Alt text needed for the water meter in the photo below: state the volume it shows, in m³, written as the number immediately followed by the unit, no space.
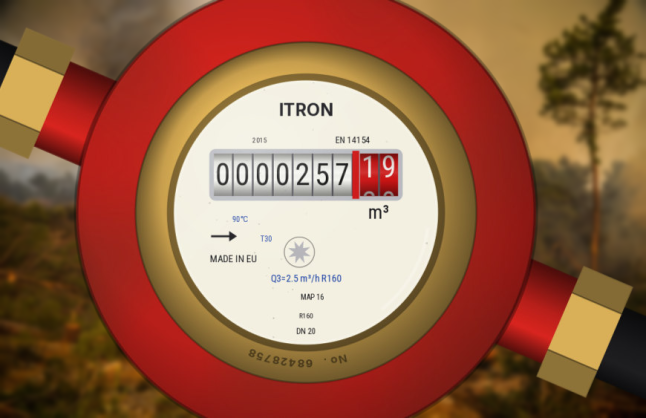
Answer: 257.19m³
